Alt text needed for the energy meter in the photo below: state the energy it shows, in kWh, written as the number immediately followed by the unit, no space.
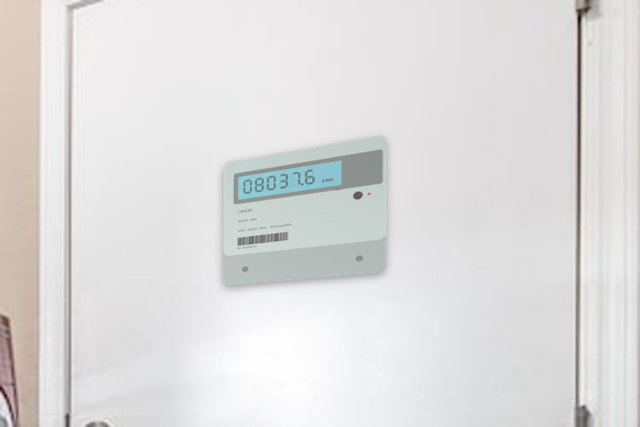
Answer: 8037.6kWh
